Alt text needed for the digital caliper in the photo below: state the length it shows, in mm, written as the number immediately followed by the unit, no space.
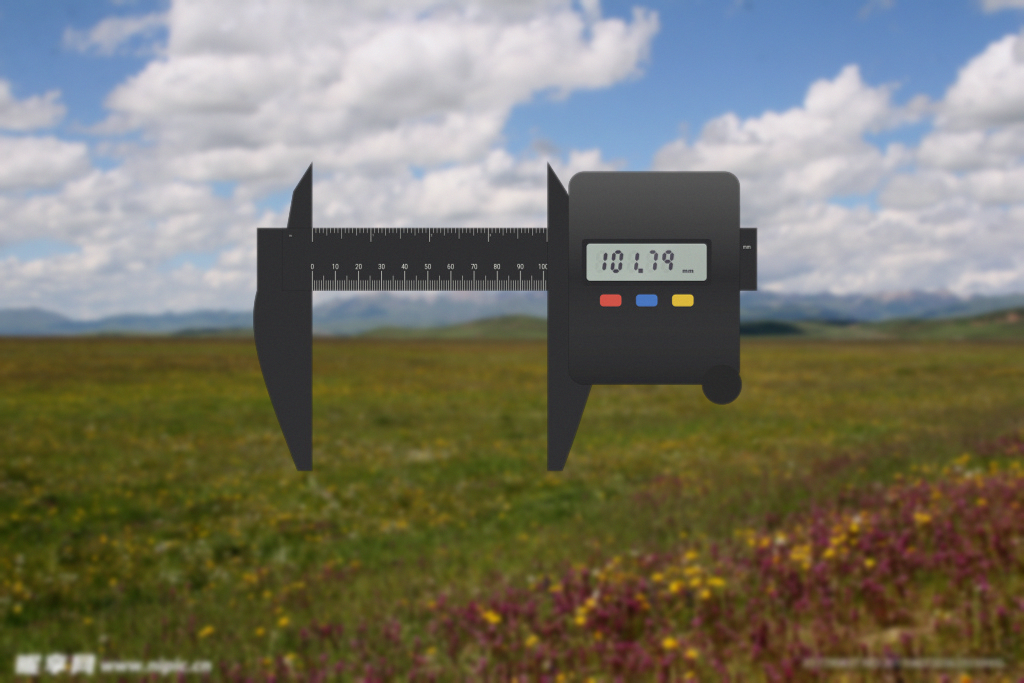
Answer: 101.79mm
